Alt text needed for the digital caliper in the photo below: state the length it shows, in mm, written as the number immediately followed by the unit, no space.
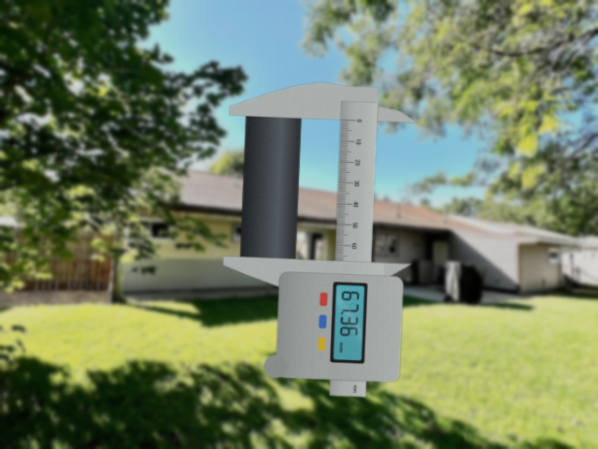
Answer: 67.36mm
